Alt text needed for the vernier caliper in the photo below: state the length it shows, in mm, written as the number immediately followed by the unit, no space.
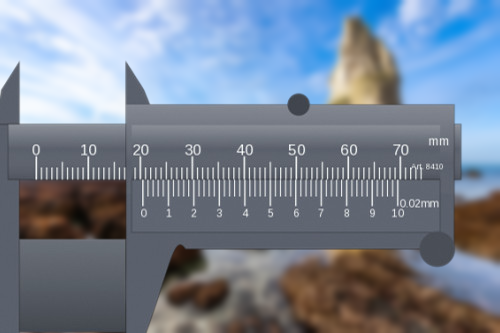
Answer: 20.5mm
